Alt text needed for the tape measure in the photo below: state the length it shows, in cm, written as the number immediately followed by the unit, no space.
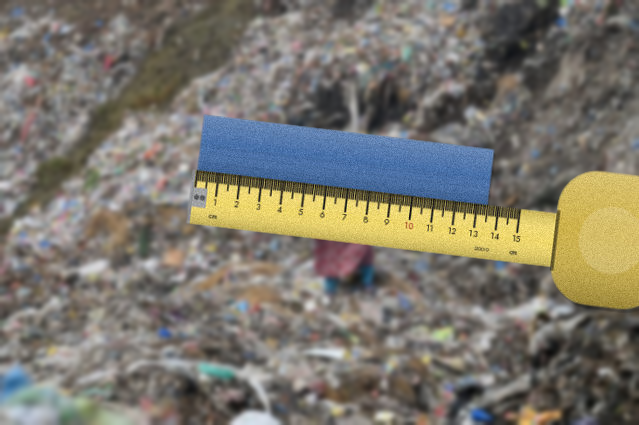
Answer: 13.5cm
